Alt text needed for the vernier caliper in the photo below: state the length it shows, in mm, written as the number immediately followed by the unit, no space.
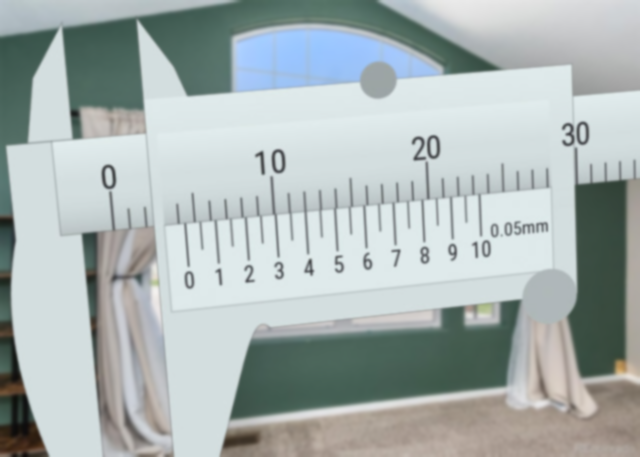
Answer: 4.4mm
